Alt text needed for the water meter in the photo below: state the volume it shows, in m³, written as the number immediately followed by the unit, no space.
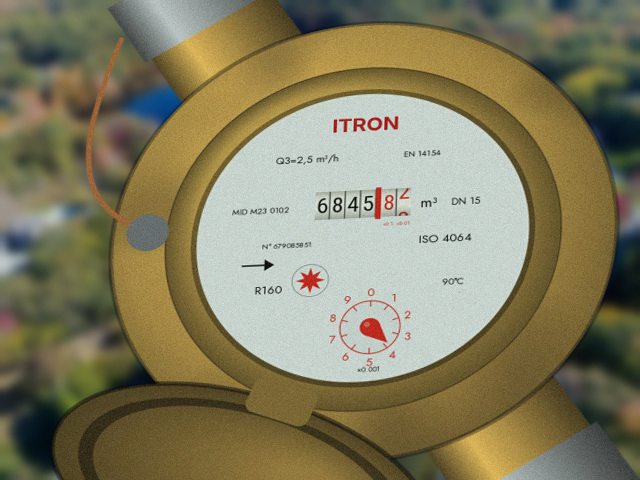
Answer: 6845.823m³
